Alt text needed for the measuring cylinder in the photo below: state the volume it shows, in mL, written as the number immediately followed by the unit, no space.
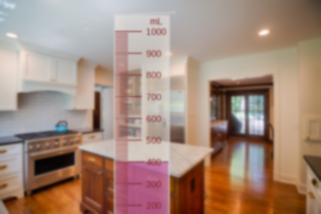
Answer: 400mL
